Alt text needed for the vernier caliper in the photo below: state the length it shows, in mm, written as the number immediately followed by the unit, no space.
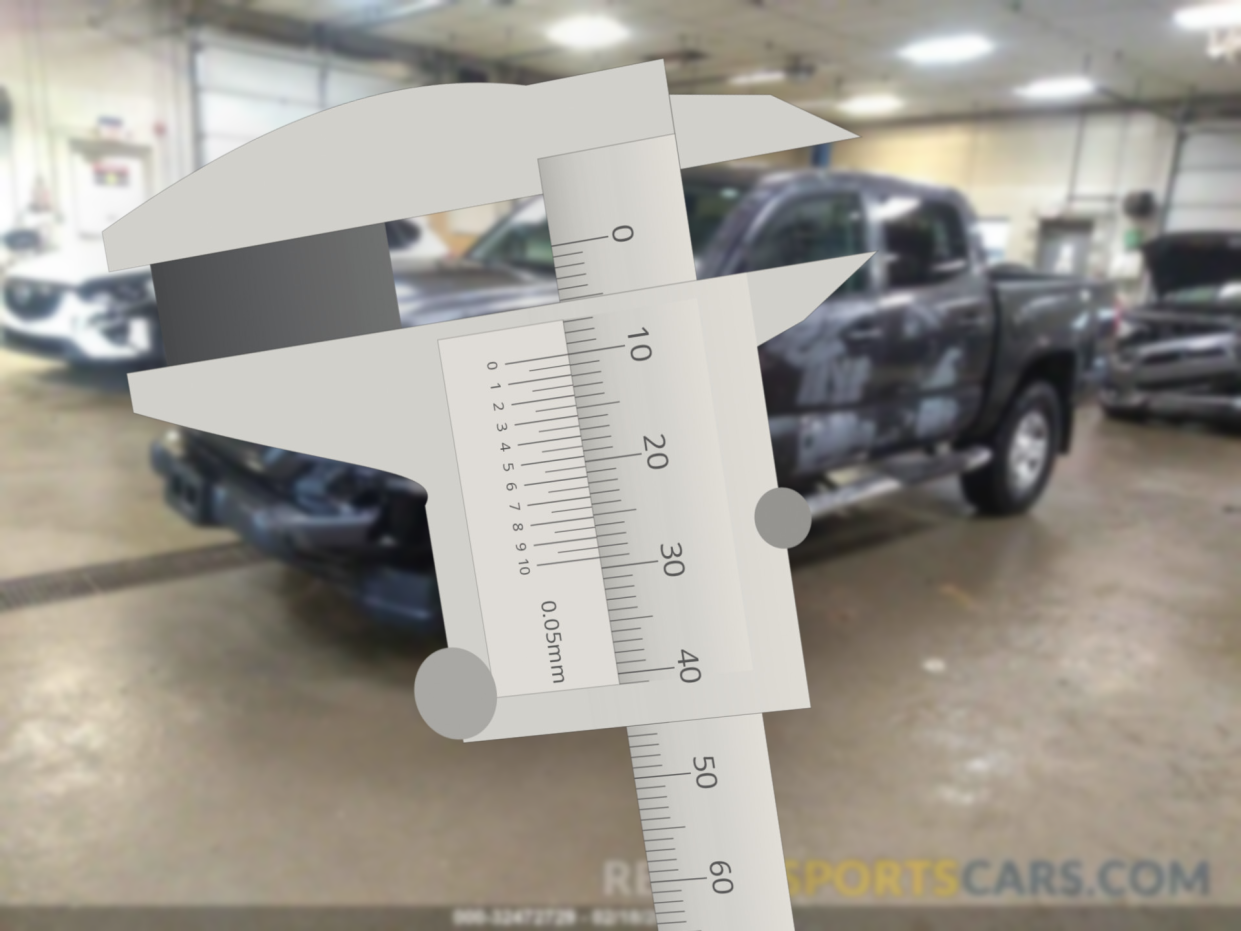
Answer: 10.0mm
